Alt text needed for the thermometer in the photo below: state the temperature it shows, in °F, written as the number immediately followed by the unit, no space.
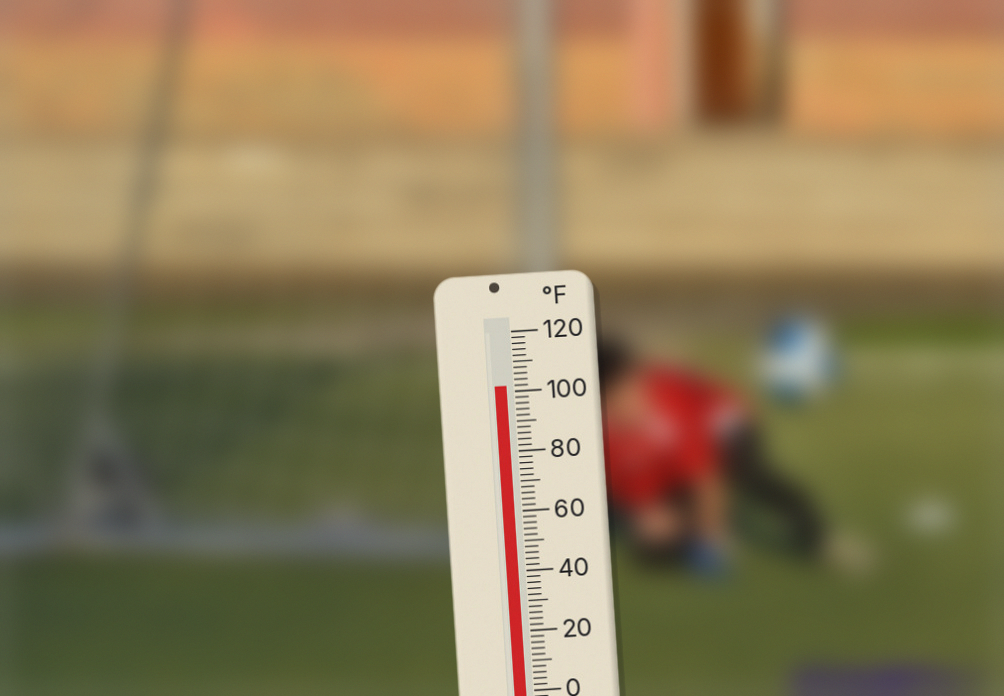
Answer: 102°F
